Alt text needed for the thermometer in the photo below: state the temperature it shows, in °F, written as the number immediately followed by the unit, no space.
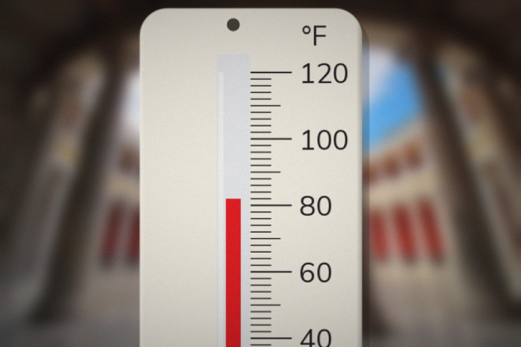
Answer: 82°F
